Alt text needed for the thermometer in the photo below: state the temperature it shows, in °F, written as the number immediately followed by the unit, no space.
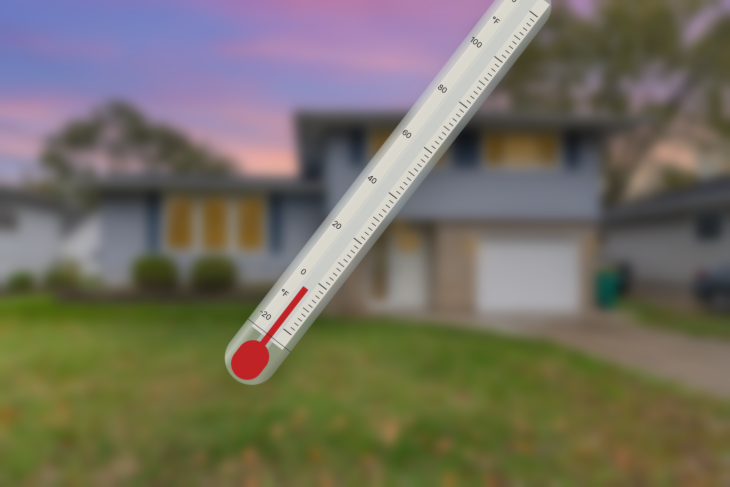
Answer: -4°F
